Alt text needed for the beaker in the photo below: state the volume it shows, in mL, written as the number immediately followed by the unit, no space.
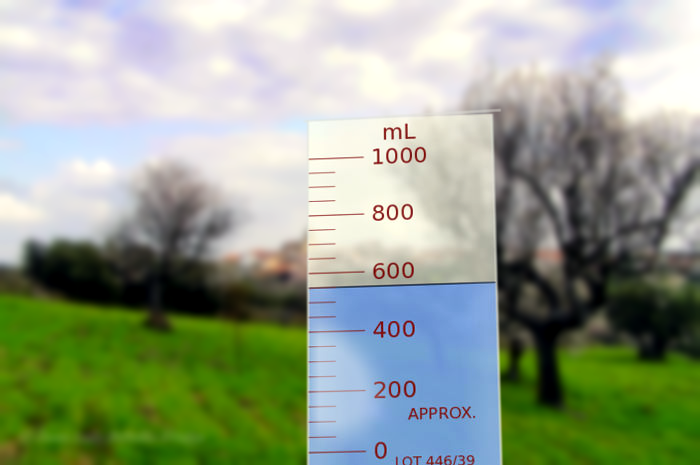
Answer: 550mL
